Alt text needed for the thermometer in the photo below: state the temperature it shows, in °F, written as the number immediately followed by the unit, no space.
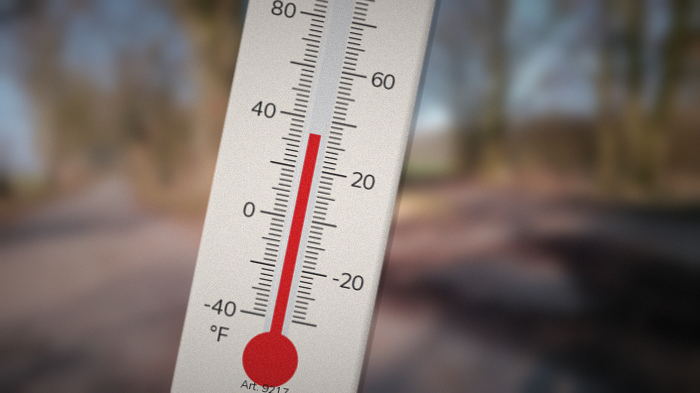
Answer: 34°F
